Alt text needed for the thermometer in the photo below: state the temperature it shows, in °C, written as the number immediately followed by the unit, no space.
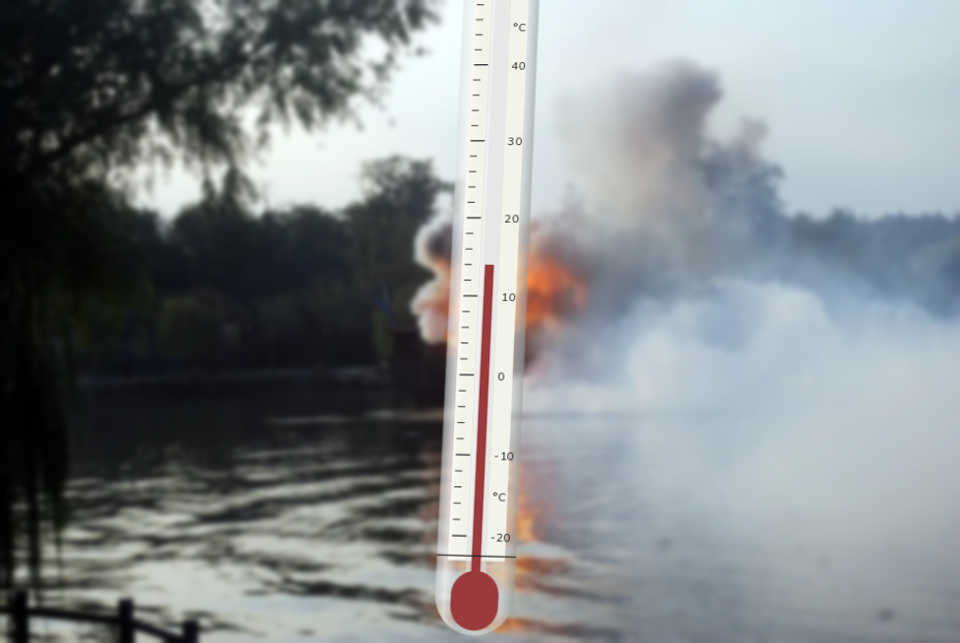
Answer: 14°C
